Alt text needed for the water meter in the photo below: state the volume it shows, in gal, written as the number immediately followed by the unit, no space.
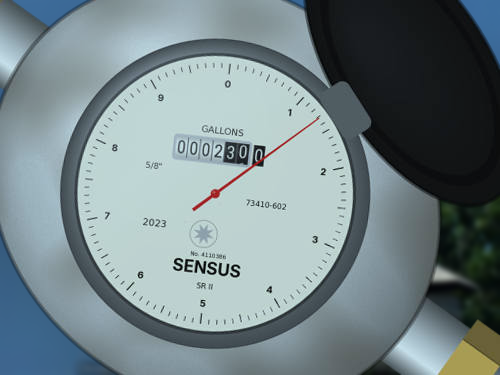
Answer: 2301.3gal
